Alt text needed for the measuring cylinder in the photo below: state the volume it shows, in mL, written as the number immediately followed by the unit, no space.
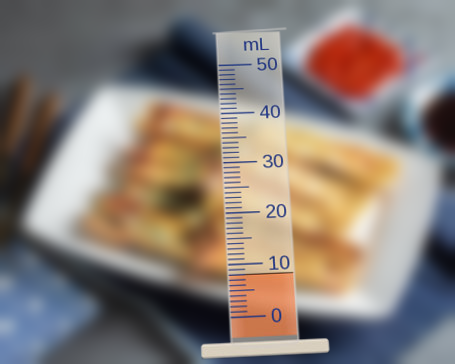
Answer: 8mL
